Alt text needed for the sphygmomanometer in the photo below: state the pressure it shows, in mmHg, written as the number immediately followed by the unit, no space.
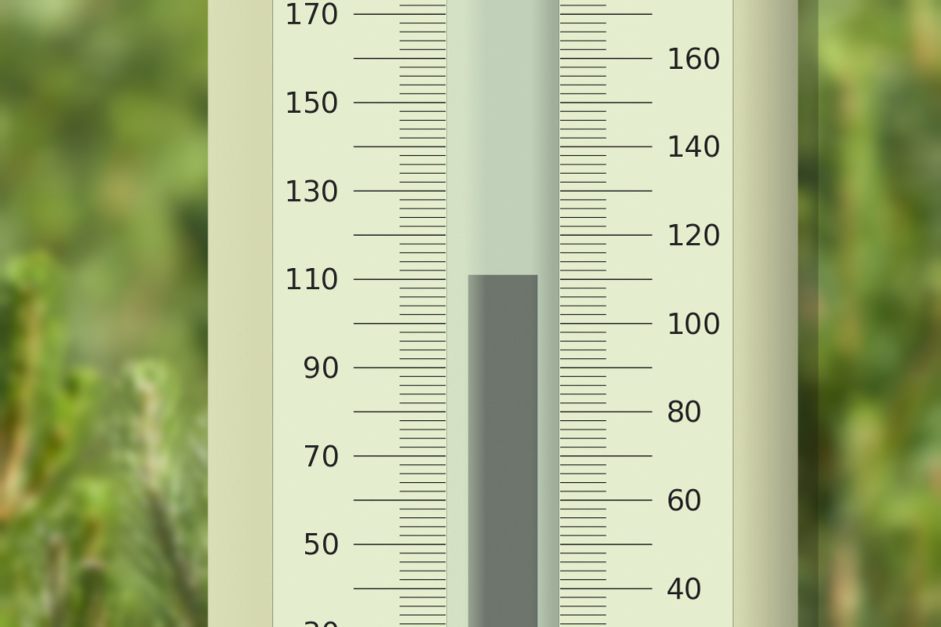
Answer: 111mmHg
